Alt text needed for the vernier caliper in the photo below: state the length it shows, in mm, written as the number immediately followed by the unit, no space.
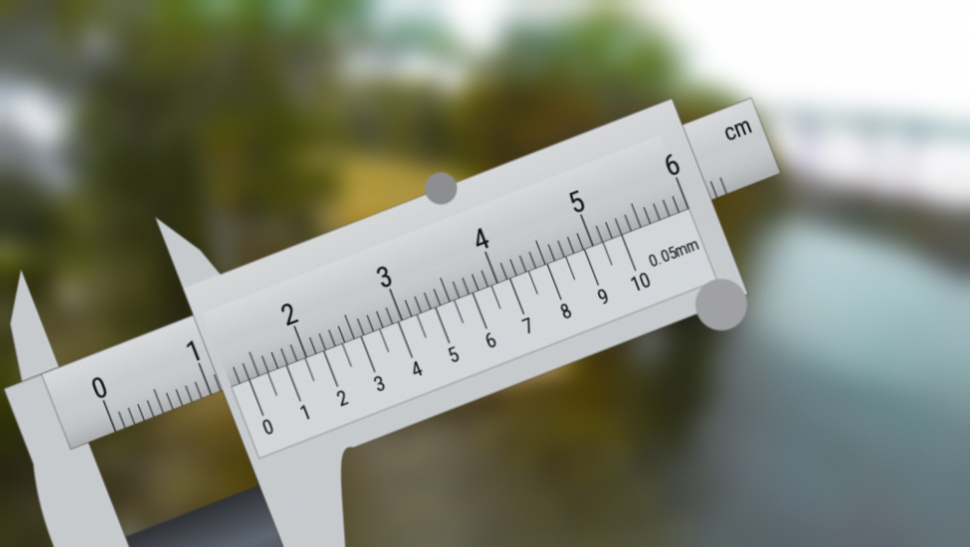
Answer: 14.0mm
